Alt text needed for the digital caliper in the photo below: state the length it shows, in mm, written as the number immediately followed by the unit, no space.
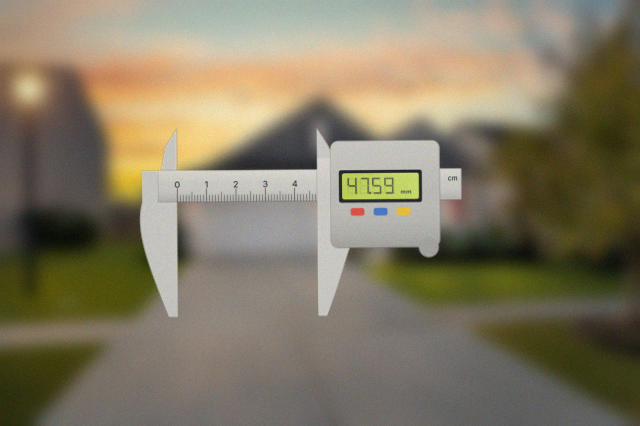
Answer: 47.59mm
